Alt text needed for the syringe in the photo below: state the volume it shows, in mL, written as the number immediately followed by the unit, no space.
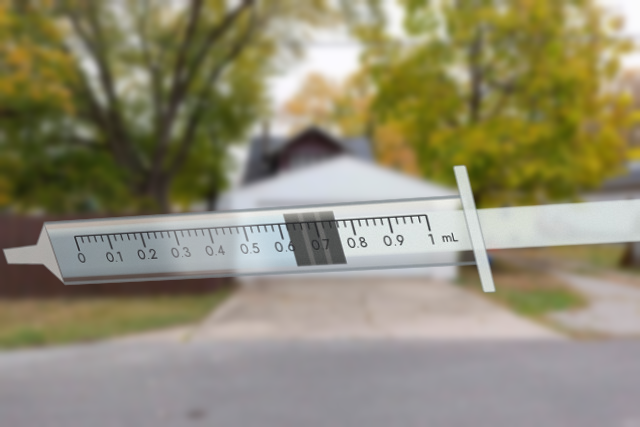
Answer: 0.62mL
